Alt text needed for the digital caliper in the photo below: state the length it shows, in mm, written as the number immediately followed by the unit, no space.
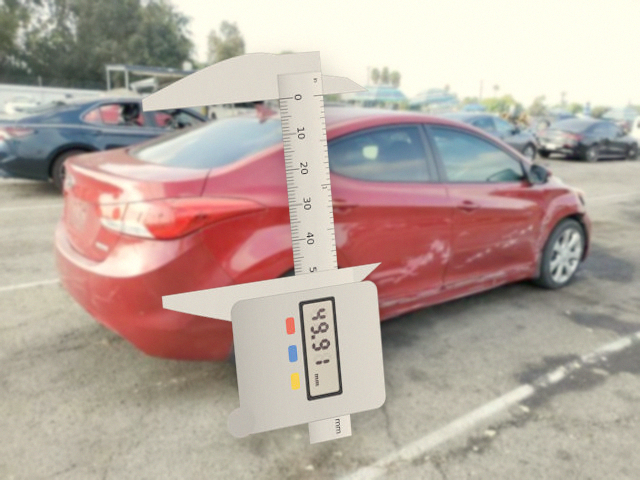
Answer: 49.91mm
